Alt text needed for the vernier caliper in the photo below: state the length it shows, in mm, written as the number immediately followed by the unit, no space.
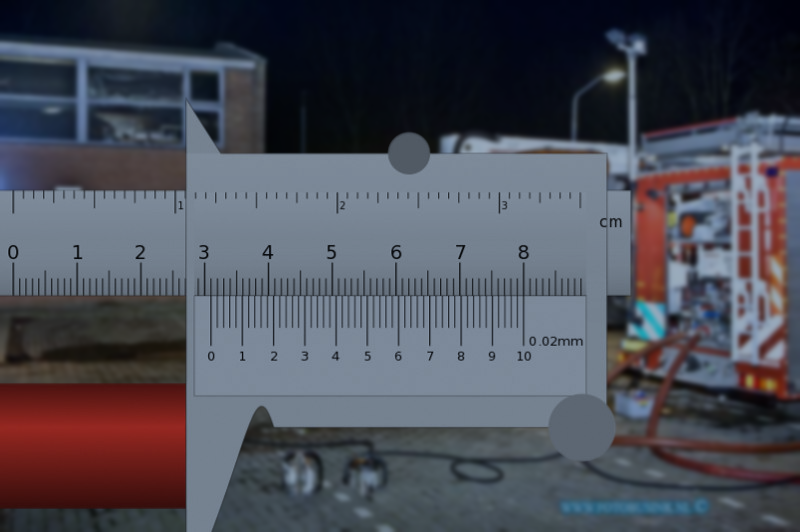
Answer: 31.0mm
